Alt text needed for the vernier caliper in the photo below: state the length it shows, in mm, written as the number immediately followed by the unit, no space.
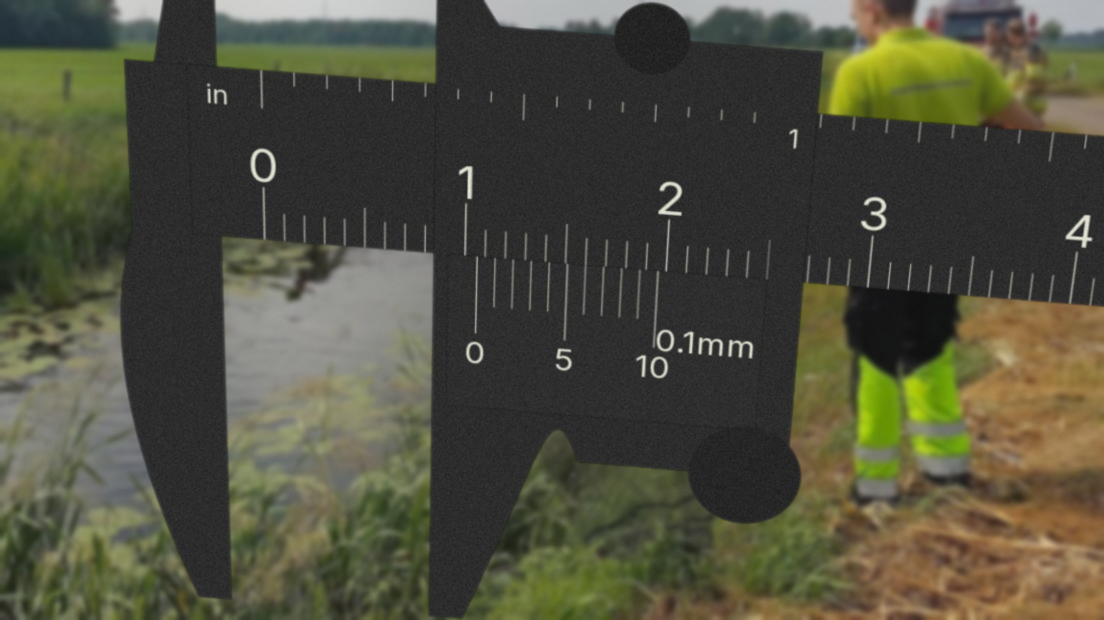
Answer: 10.6mm
